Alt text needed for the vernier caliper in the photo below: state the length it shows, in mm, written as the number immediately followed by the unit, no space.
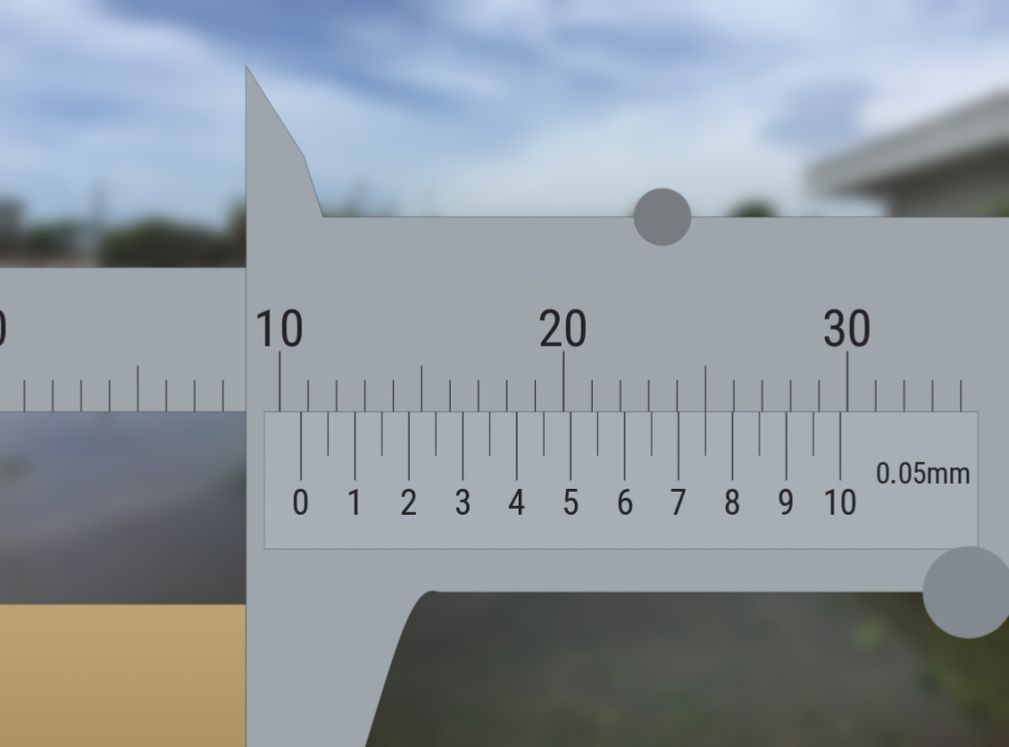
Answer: 10.75mm
